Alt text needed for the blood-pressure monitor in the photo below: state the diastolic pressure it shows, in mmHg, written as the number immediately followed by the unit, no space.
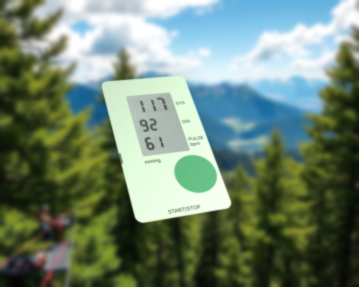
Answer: 92mmHg
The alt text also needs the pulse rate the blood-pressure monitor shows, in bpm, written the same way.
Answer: 61bpm
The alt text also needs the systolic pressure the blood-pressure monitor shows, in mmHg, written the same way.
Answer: 117mmHg
